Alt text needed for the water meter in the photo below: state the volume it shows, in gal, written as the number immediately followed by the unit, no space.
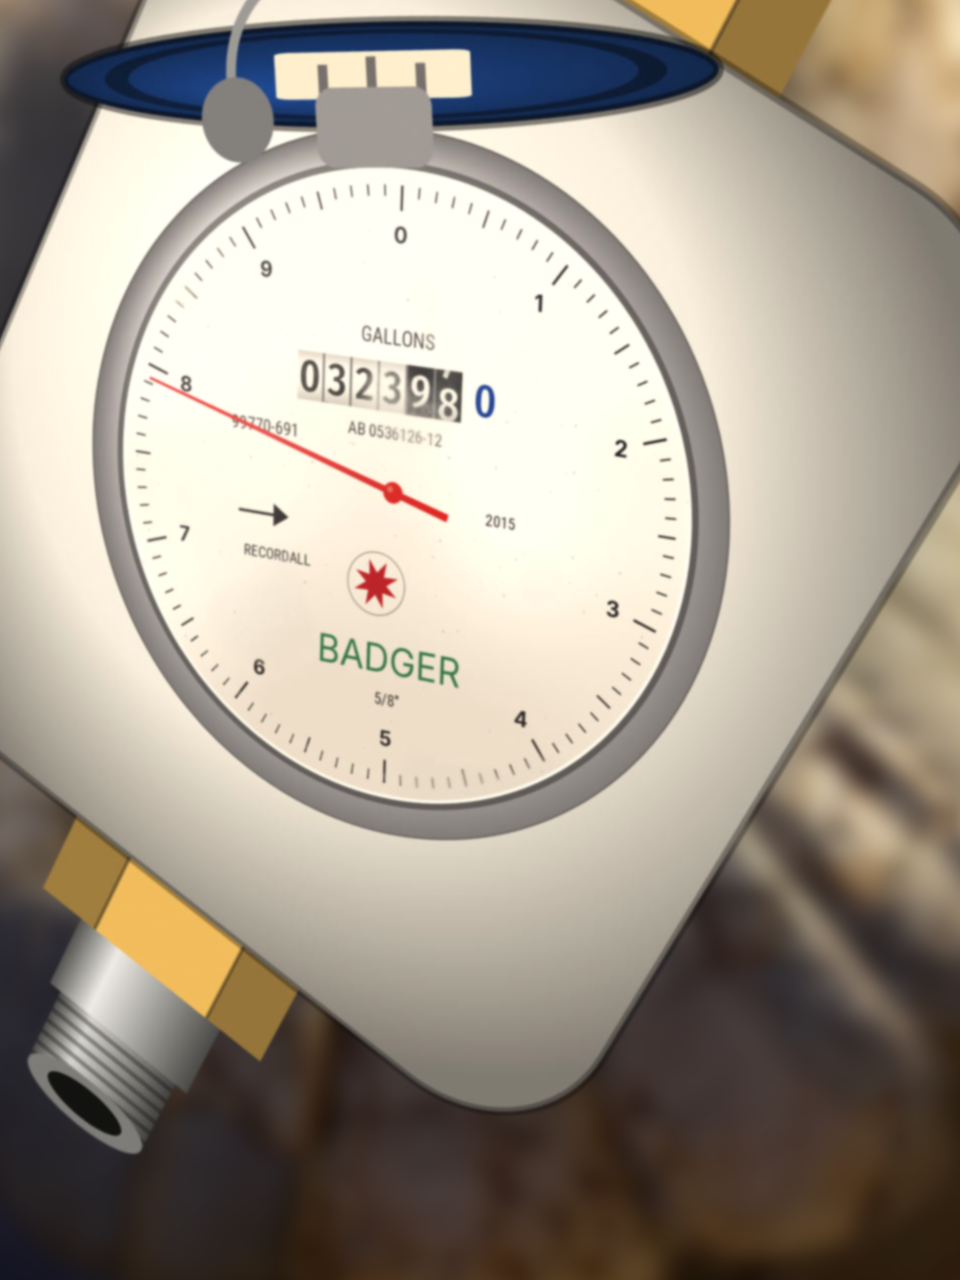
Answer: 323977.9gal
